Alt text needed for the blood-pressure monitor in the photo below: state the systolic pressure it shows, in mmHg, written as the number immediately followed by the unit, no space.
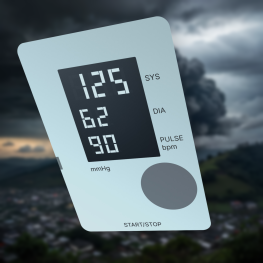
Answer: 125mmHg
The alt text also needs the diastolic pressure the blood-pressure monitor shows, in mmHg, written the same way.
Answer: 62mmHg
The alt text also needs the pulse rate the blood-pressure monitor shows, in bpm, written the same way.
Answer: 90bpm
